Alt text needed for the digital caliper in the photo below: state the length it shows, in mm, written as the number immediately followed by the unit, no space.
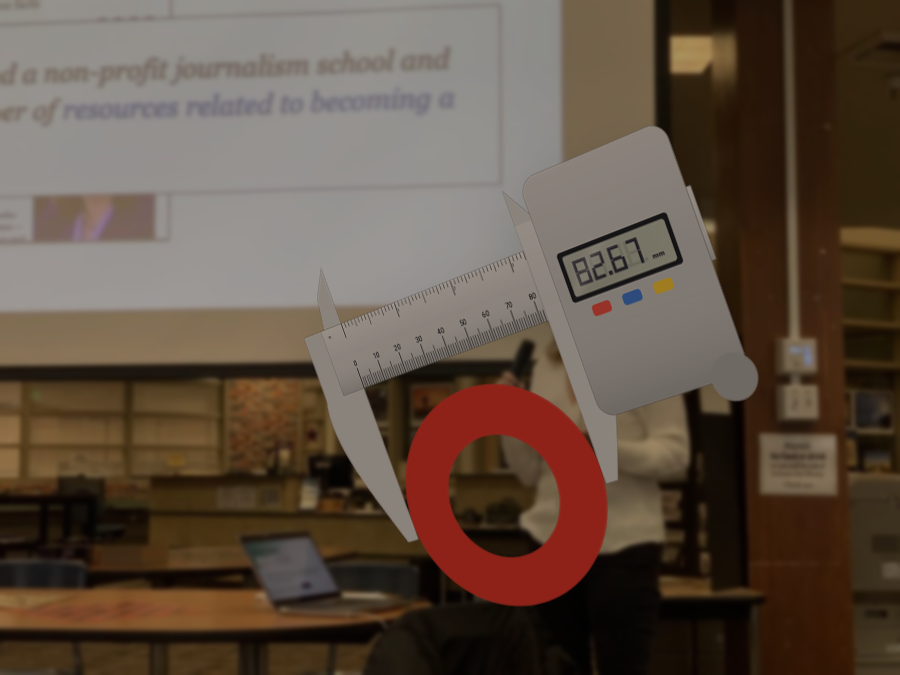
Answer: 82.67mm
